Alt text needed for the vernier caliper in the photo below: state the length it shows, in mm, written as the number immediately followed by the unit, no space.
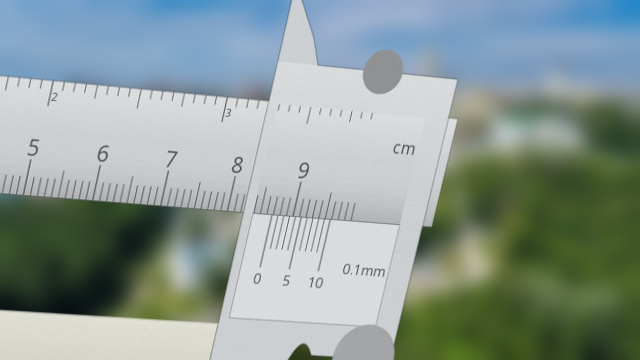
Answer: 86.8mm
